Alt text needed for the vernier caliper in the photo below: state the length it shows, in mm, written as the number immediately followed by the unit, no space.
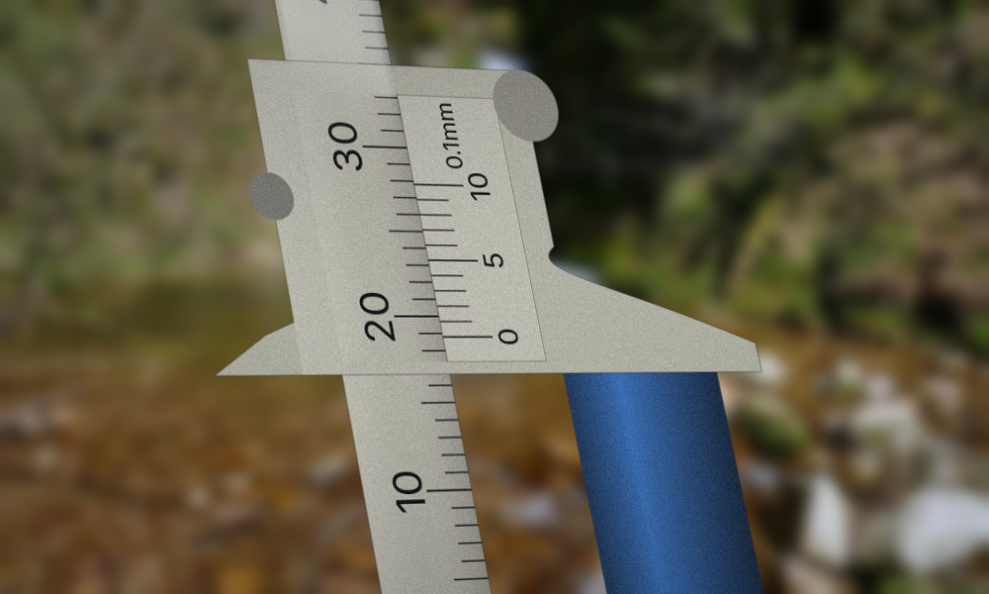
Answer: 18.8mm
